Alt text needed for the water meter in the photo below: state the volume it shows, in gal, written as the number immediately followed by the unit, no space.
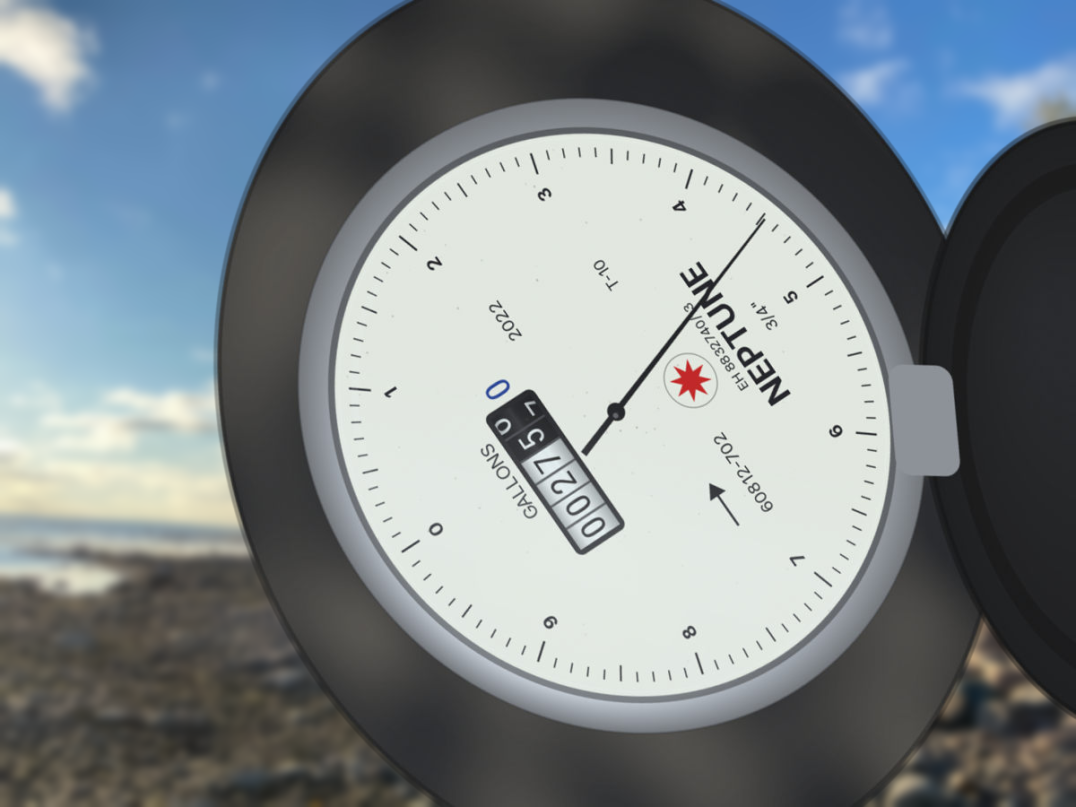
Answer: 27564.5gal
